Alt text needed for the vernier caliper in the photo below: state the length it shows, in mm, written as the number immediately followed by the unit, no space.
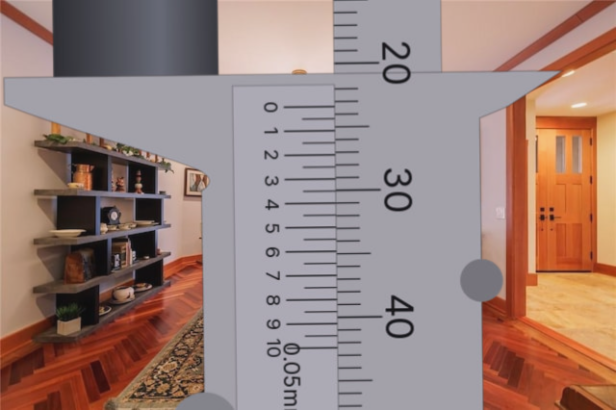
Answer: 23.4mm
